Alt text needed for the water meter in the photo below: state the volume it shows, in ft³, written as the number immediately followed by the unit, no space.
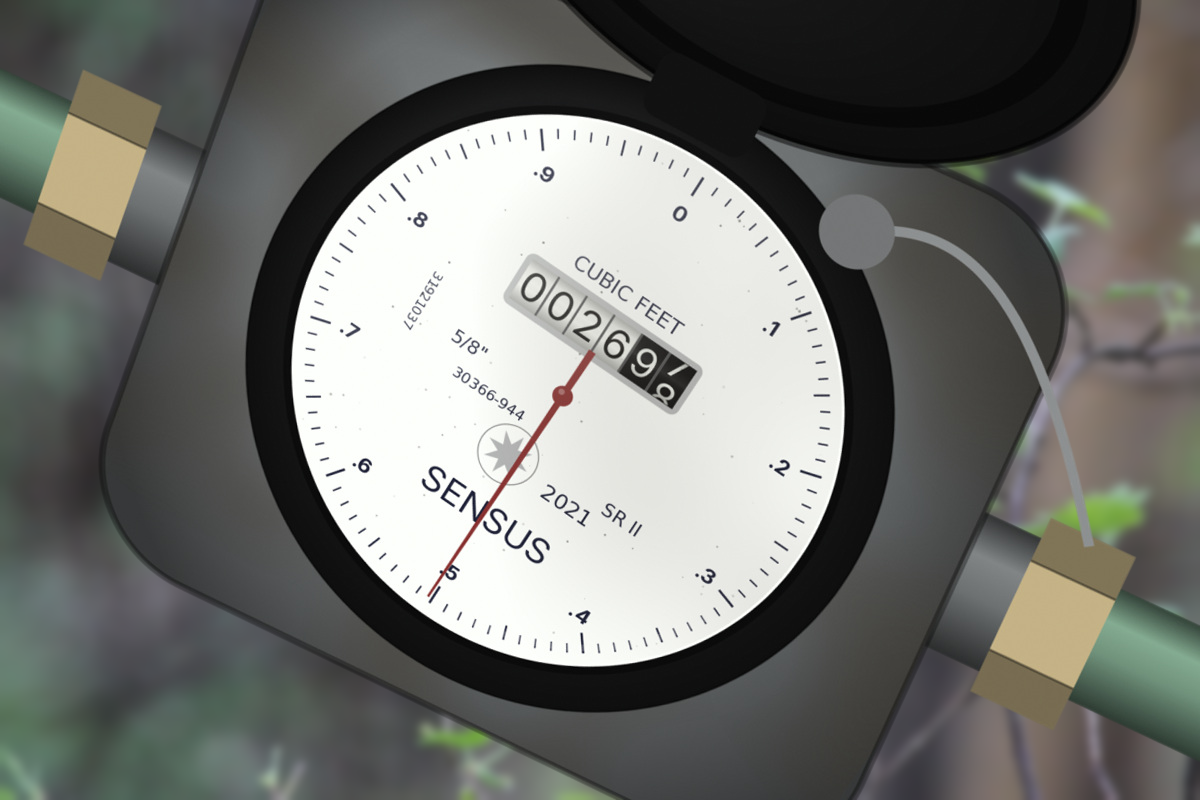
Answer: 2697.50ft³
